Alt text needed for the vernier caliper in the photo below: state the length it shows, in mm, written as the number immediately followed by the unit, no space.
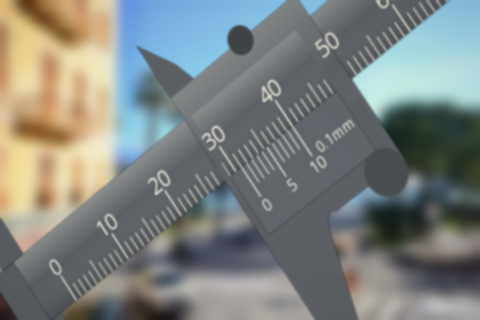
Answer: 31.0mm
